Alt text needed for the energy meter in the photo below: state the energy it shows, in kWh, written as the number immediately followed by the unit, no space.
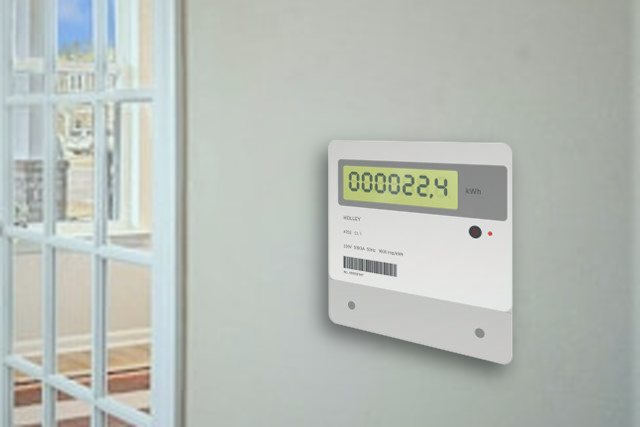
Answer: 22.4kWh
